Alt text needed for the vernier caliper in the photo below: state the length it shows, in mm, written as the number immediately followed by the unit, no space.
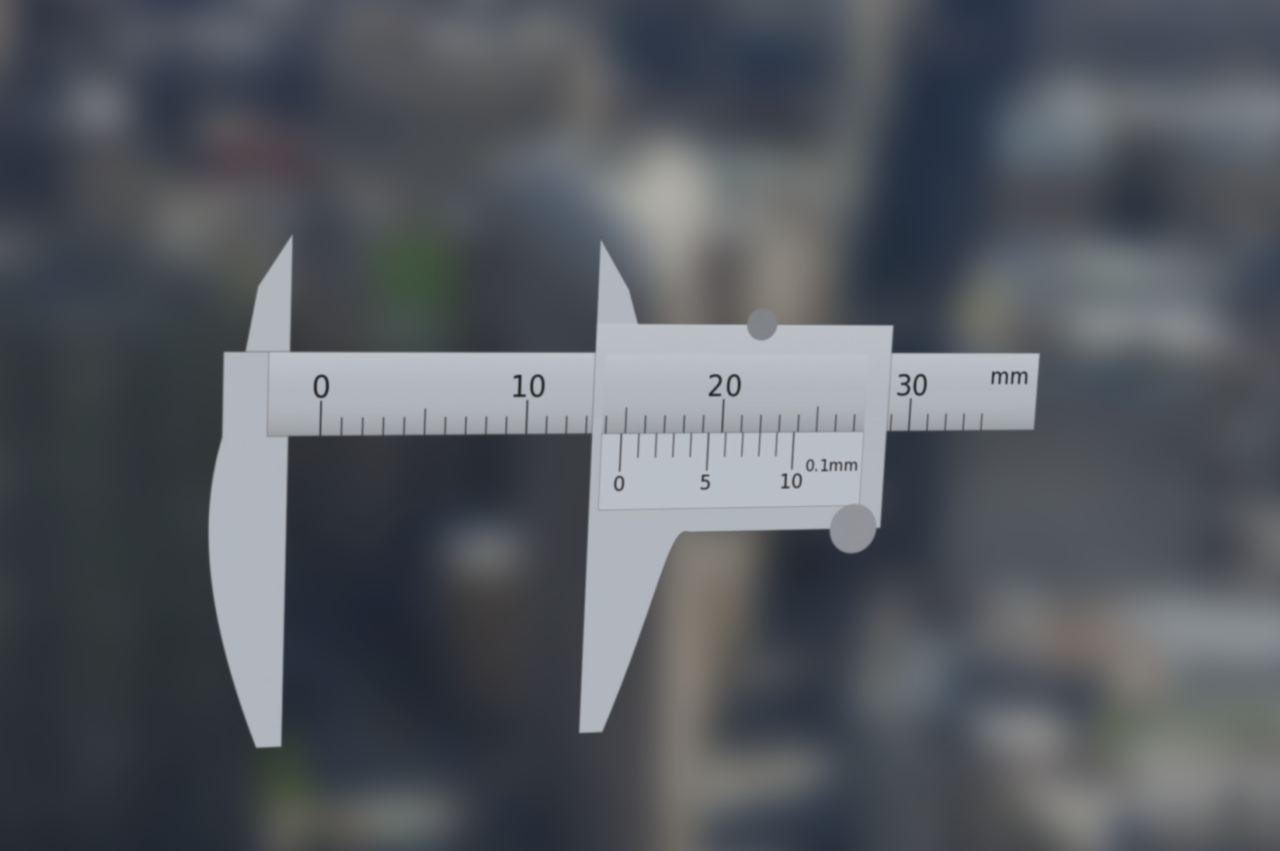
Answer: 14.8mm
